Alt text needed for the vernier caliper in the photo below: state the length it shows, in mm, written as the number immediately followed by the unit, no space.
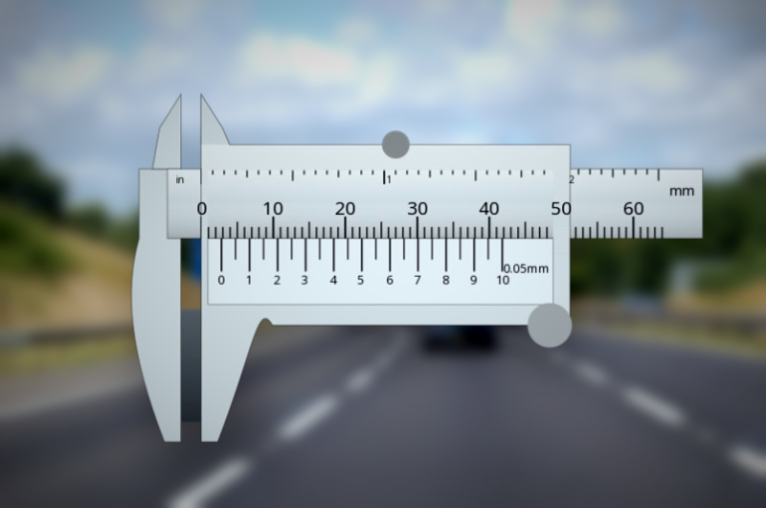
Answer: 2.8mm
